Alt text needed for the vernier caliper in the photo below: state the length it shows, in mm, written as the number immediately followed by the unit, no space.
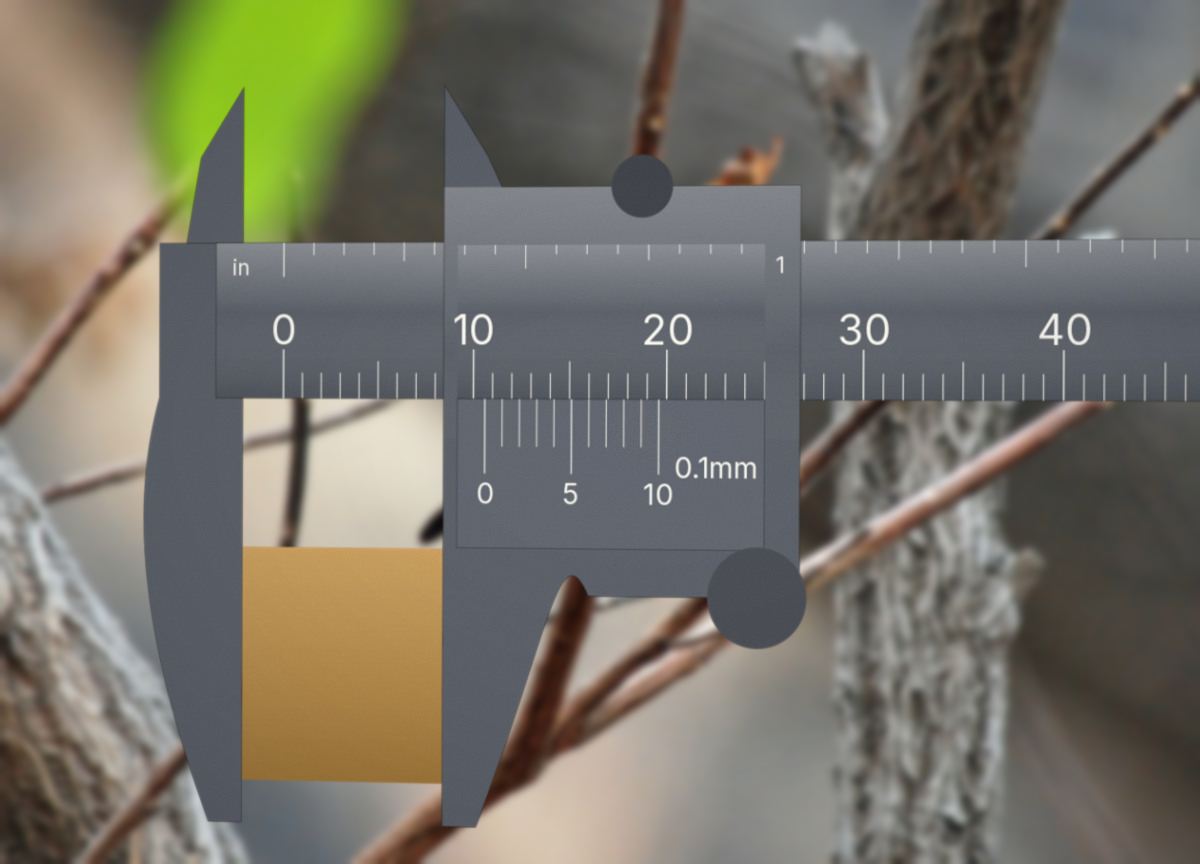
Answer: 10.6mm
